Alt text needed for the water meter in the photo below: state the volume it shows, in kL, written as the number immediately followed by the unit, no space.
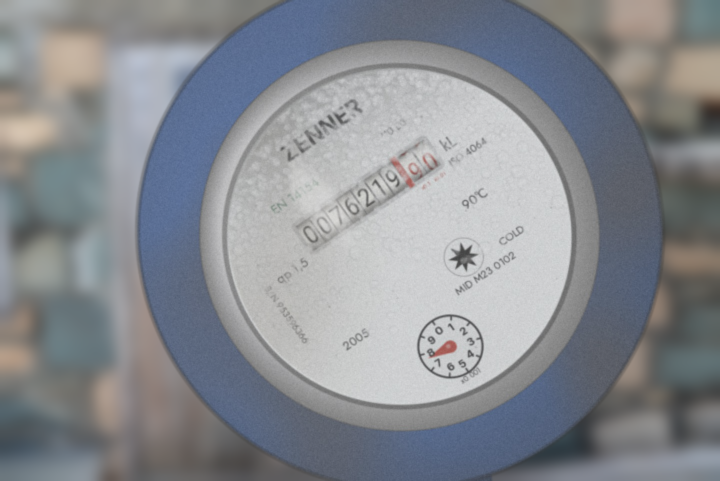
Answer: 76219.897kL
